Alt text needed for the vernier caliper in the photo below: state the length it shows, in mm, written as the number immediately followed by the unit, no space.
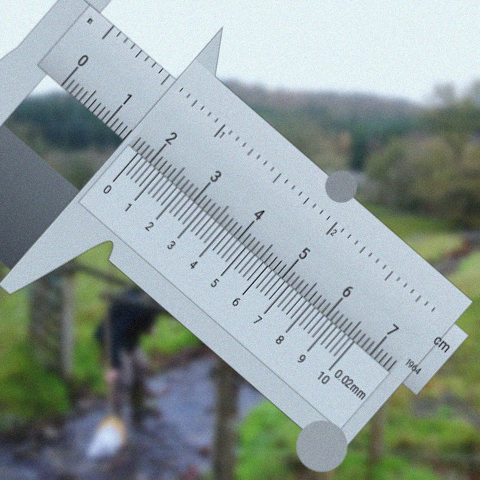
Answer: 17.4mm
